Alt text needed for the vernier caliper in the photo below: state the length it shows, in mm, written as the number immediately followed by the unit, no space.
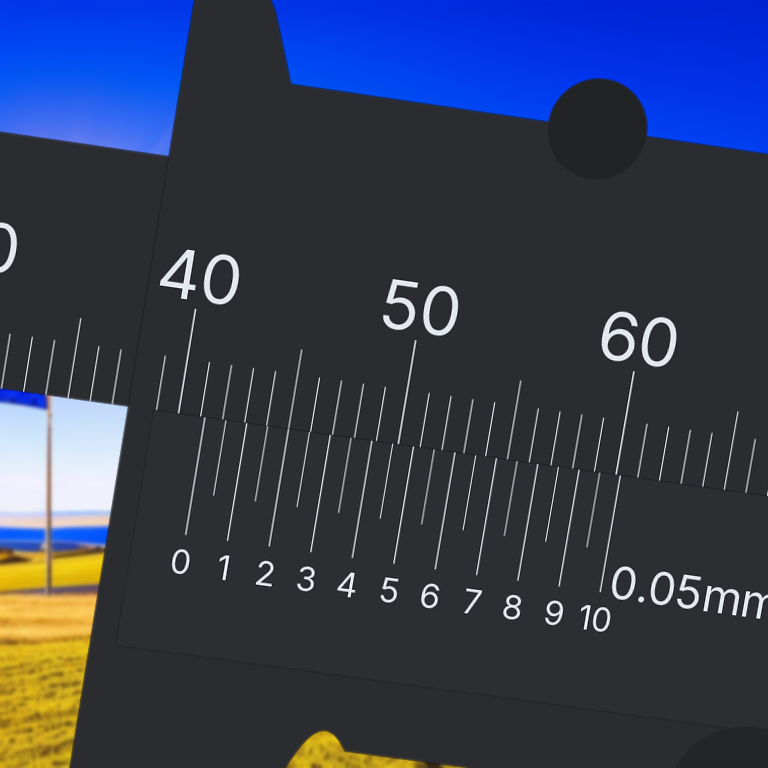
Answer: 41.20mm
